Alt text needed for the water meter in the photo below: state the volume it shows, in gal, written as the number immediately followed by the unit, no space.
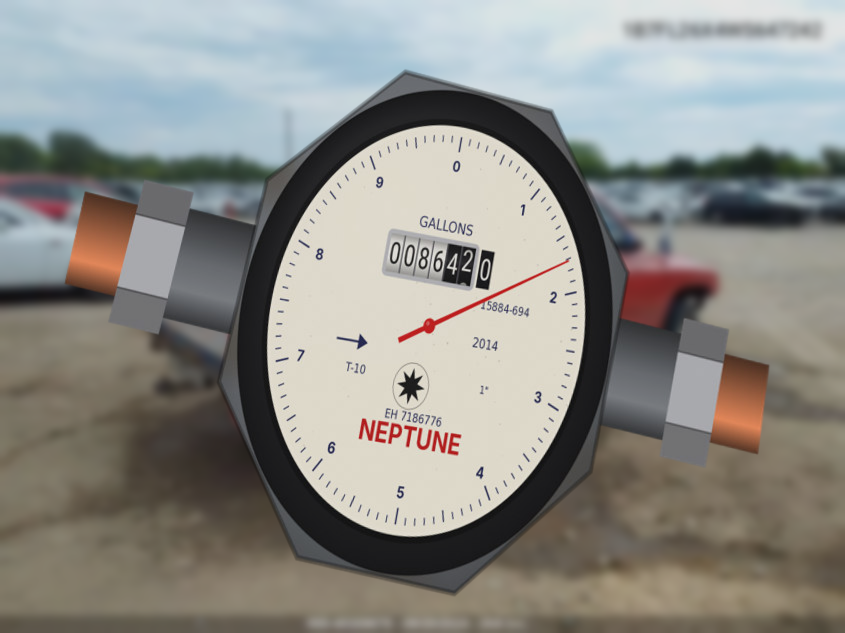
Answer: 86421.7gal
